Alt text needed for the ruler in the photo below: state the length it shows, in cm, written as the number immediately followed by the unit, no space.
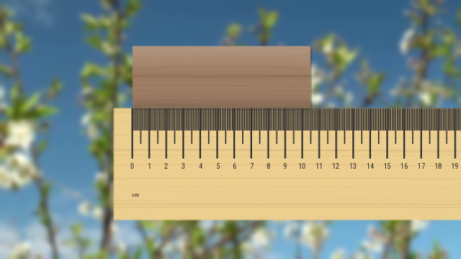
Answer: 10.5cm
